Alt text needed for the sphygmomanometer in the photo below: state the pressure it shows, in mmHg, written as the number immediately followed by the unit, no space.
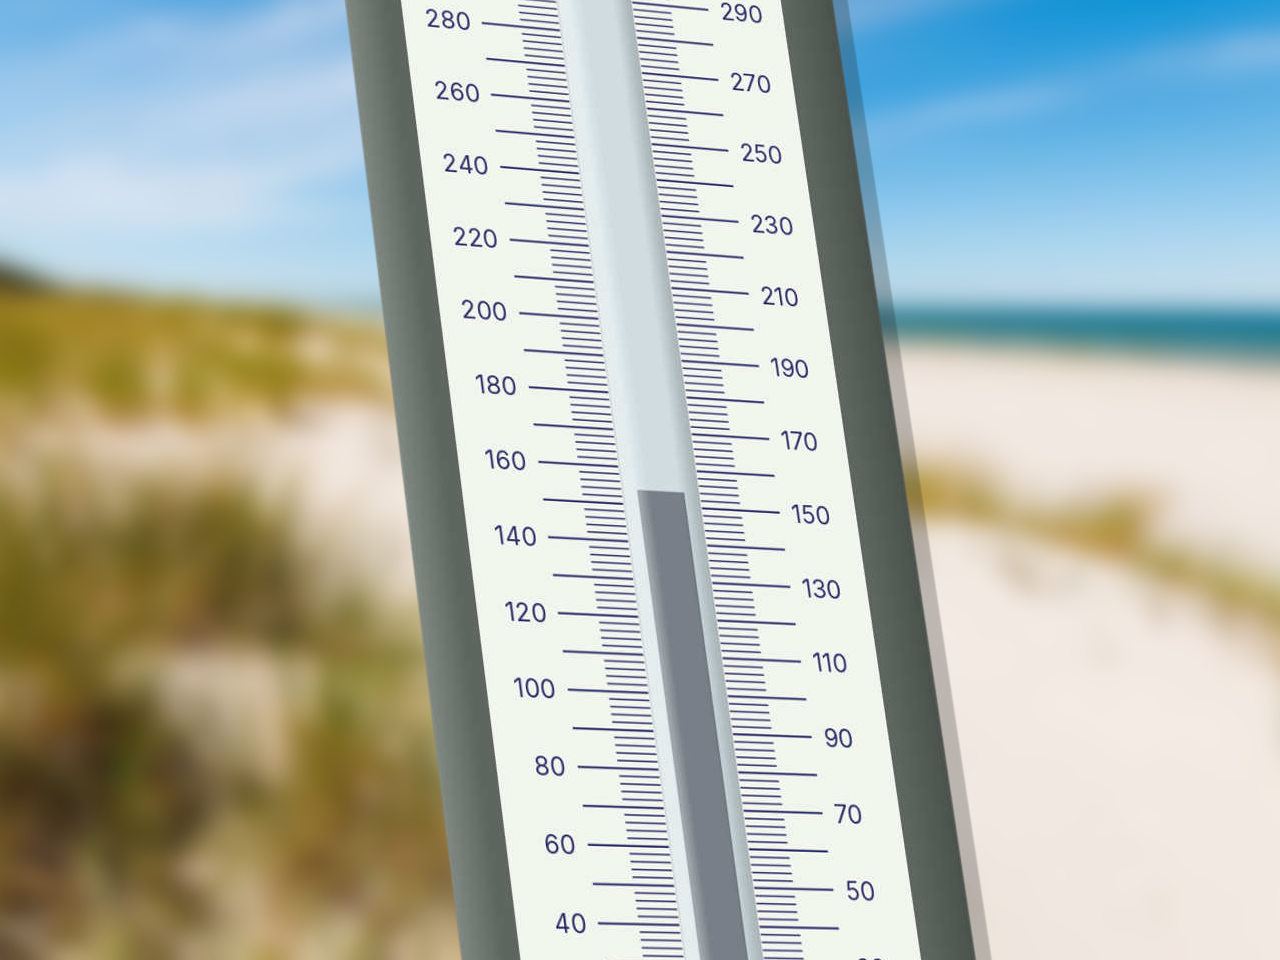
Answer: 154mmHg
